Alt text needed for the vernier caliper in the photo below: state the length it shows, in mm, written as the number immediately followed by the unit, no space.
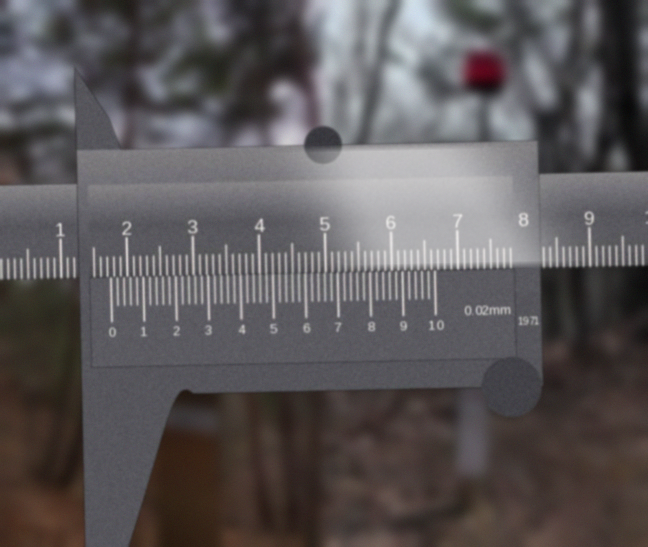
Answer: 17.5mm
